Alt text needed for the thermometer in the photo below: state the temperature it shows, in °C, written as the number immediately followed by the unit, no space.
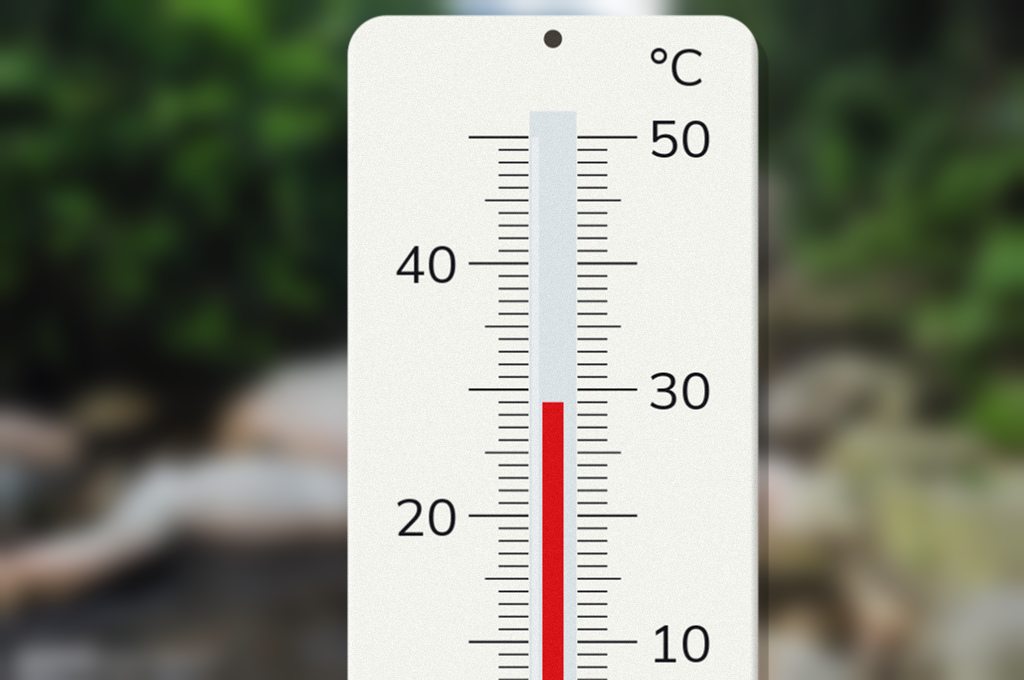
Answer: 29°C
